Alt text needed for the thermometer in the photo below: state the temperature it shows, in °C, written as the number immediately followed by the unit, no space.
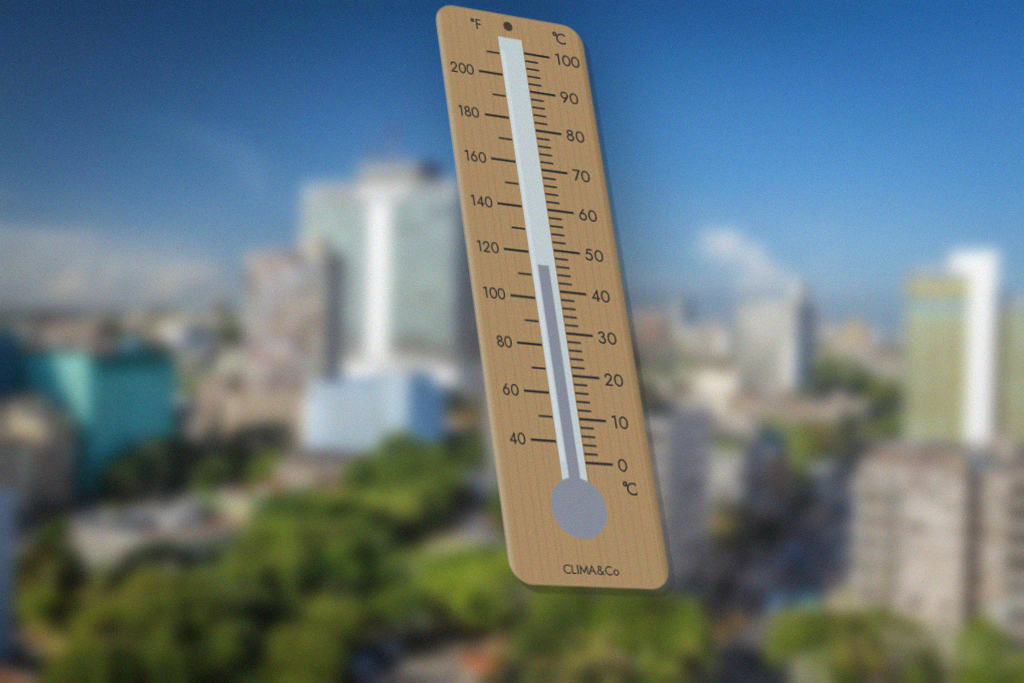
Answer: 46°C
